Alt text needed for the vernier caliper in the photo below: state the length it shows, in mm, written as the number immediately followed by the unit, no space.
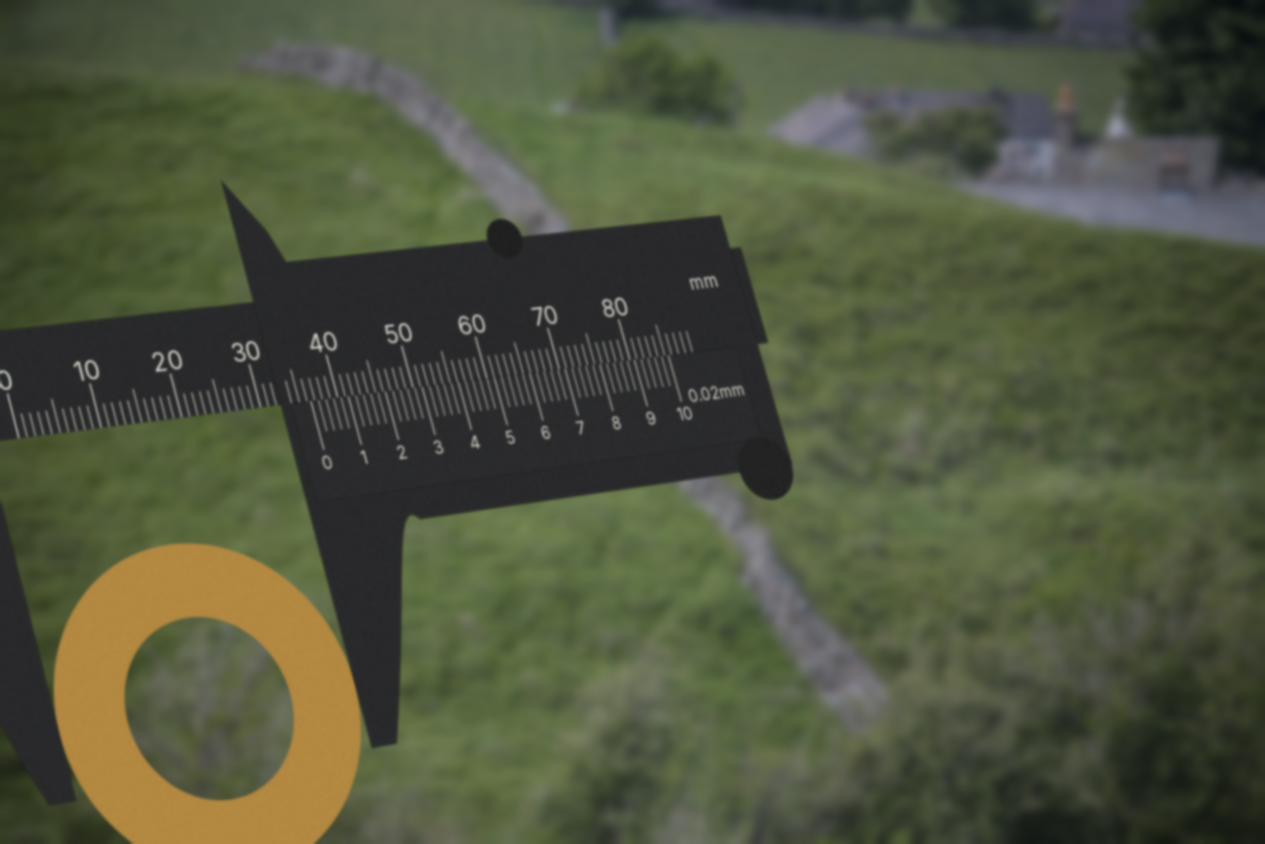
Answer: 36.5mm
